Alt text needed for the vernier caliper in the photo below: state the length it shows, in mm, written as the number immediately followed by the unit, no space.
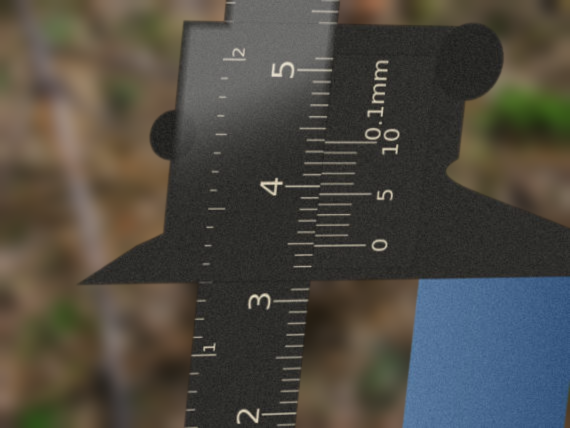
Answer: 34.8mm
